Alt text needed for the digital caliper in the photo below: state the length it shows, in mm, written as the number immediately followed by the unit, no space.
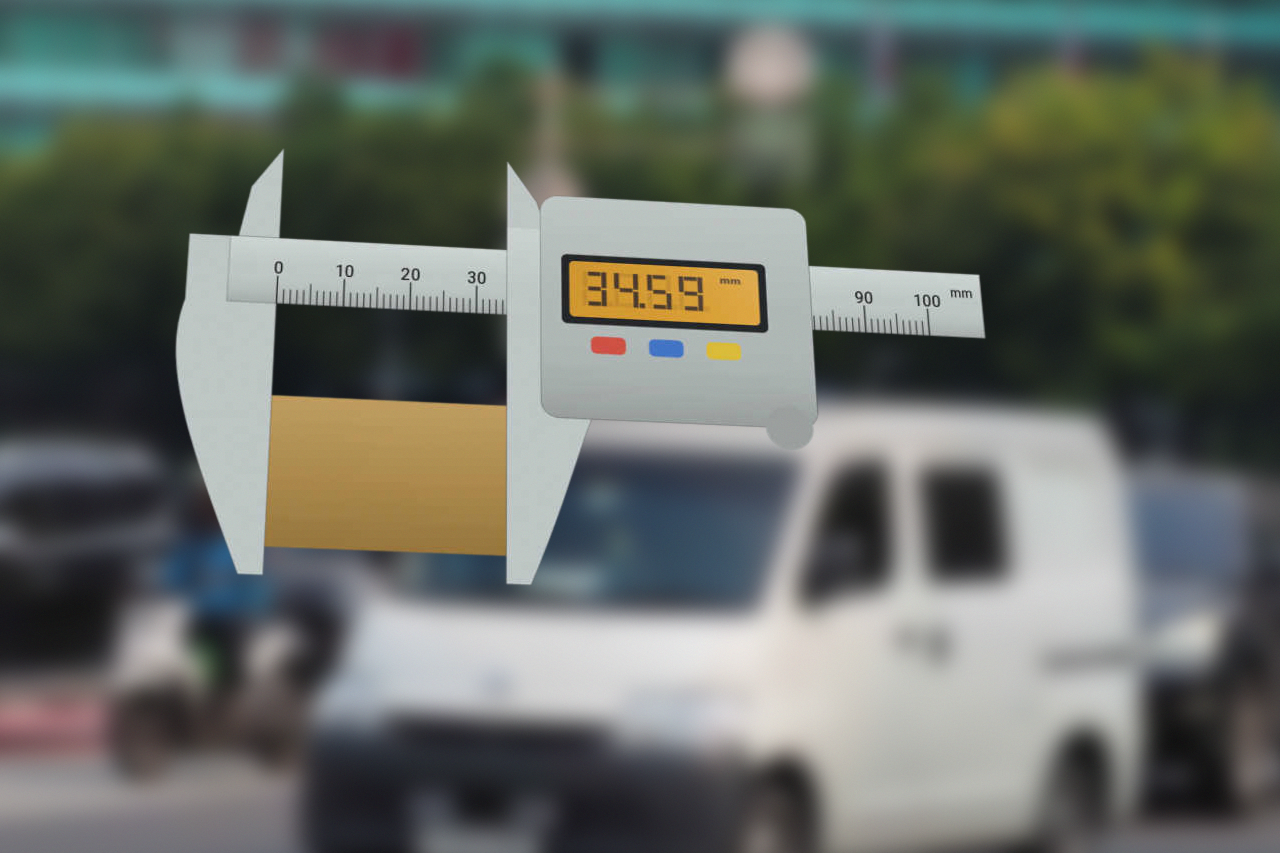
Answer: 34.59mm
